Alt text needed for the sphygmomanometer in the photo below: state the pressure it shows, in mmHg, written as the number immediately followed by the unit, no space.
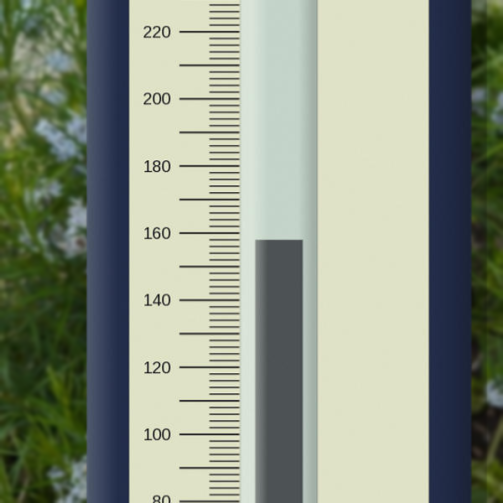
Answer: 158mmHg
